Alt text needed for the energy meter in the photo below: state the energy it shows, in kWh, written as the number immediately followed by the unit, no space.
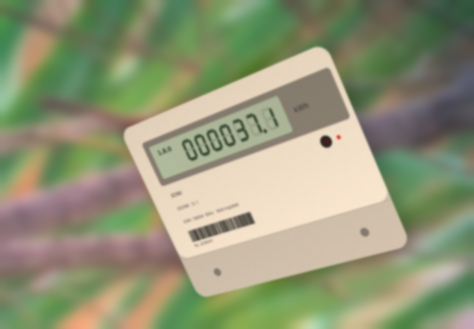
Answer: 37.1kWh
